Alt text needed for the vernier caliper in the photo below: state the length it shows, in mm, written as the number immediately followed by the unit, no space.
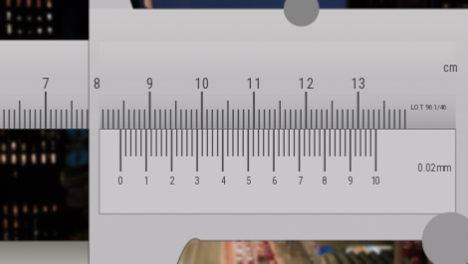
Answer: 84.4mm
